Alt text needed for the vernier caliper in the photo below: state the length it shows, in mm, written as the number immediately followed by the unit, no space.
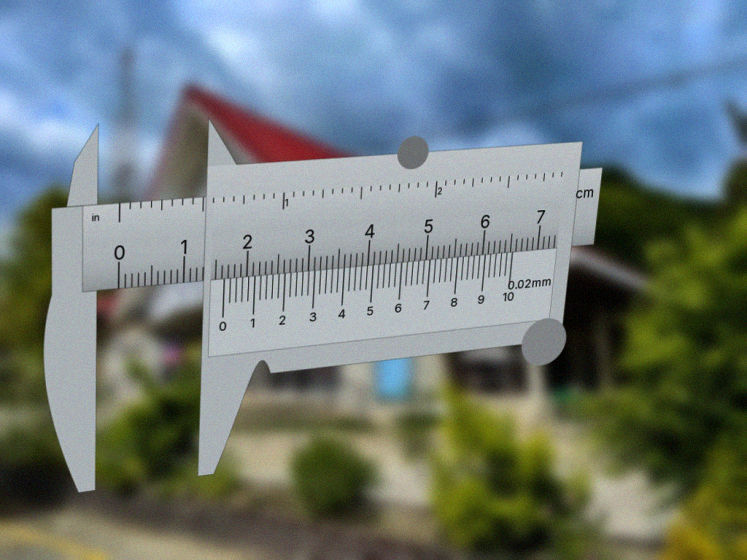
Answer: 16.4mm
